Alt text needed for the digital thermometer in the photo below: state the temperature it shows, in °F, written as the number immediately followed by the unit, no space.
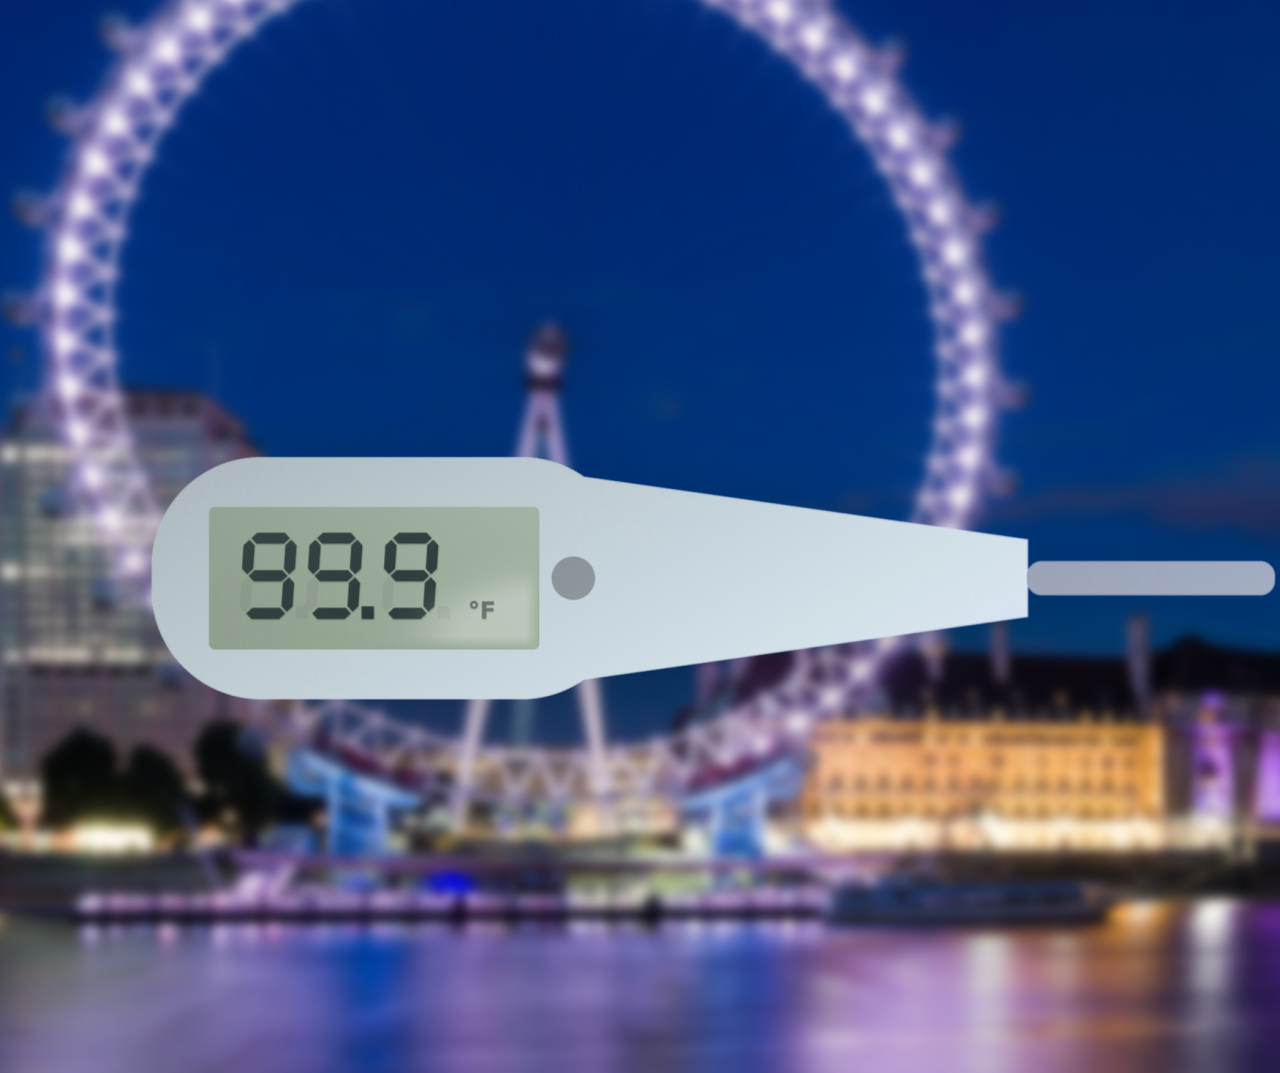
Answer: 99.9°F
